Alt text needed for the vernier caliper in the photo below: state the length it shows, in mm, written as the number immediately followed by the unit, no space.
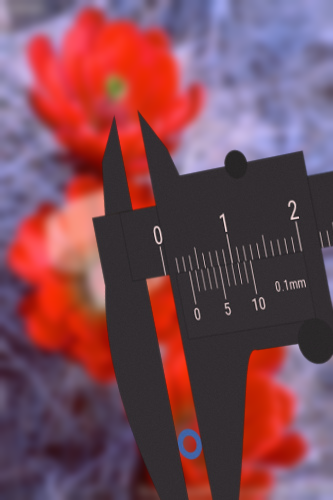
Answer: 3.6mm
